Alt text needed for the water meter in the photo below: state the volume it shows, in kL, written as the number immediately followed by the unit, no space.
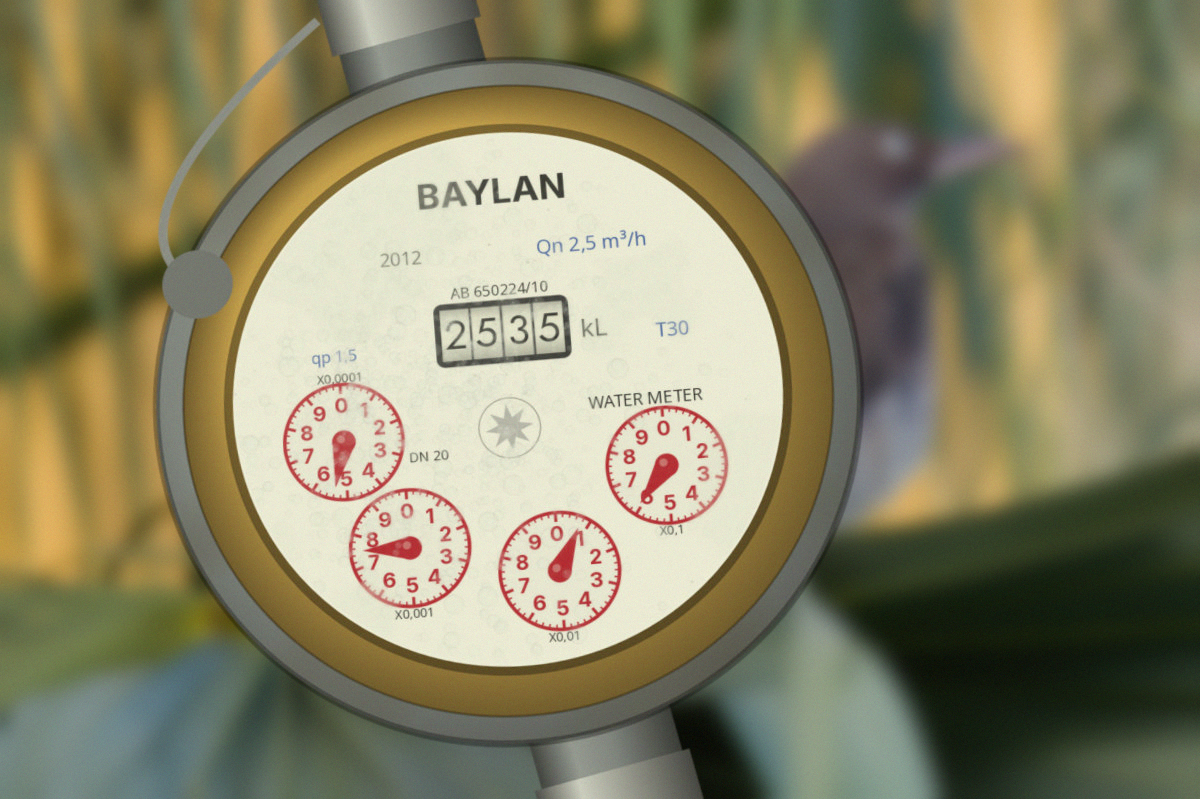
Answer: 2535.6075kL
